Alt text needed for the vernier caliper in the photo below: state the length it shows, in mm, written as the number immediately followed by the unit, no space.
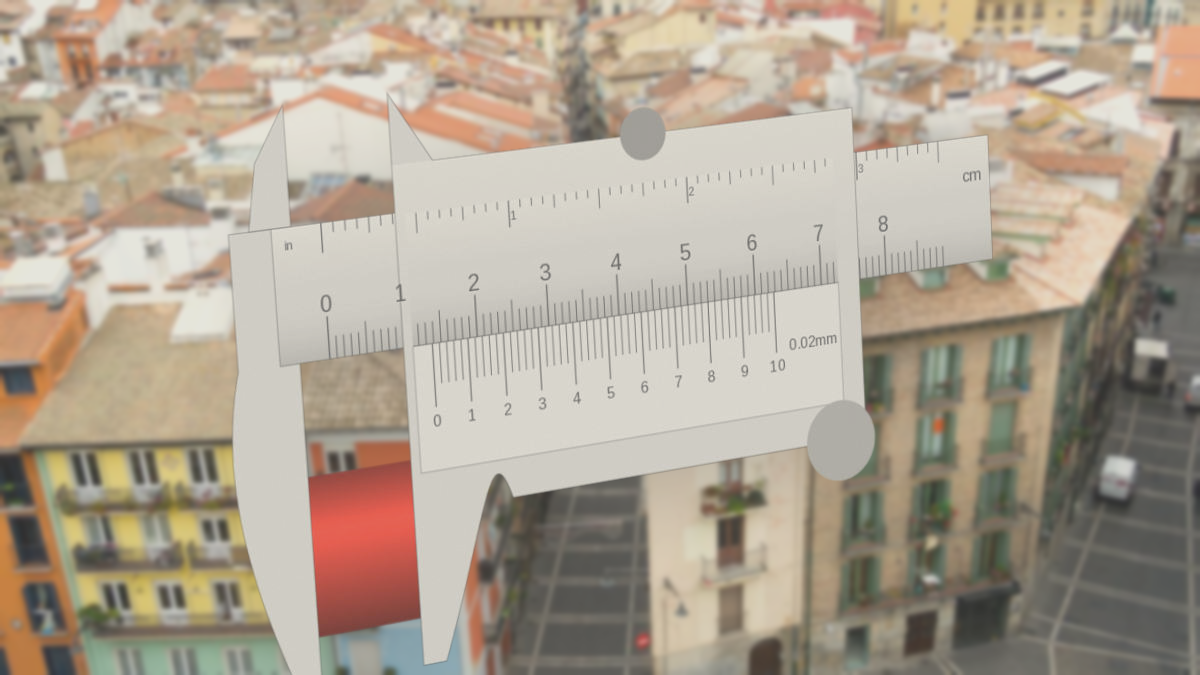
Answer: 13.8mm
